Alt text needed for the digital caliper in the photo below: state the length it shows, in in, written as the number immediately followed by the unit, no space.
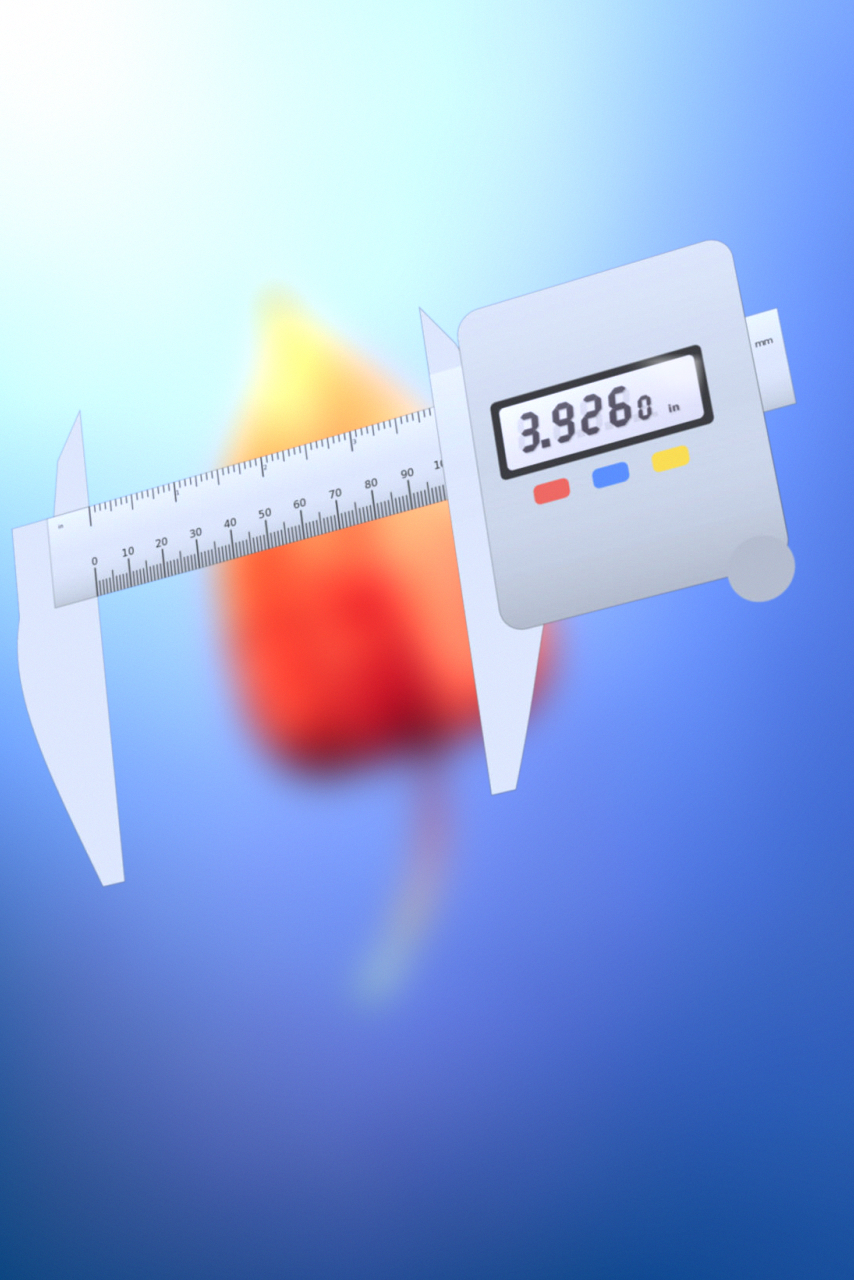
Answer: 3.9260in
